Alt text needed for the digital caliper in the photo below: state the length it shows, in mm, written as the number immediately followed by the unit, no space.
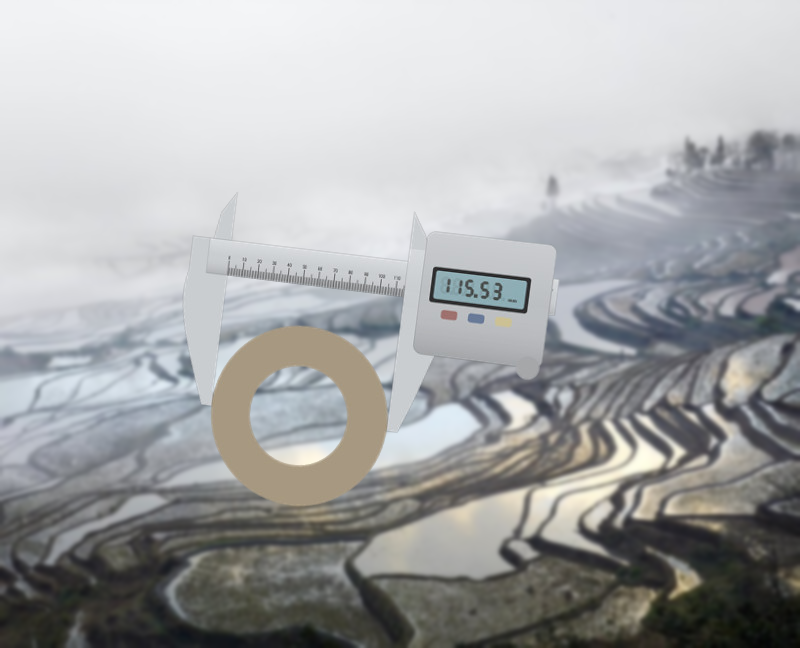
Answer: 115.53mm
